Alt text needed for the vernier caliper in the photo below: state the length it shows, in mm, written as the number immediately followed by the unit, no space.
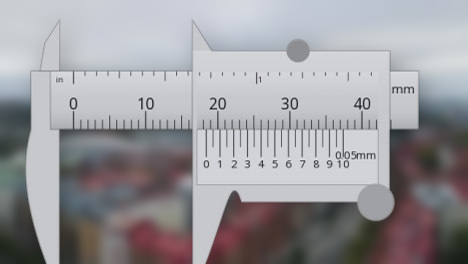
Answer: 18.4mm
